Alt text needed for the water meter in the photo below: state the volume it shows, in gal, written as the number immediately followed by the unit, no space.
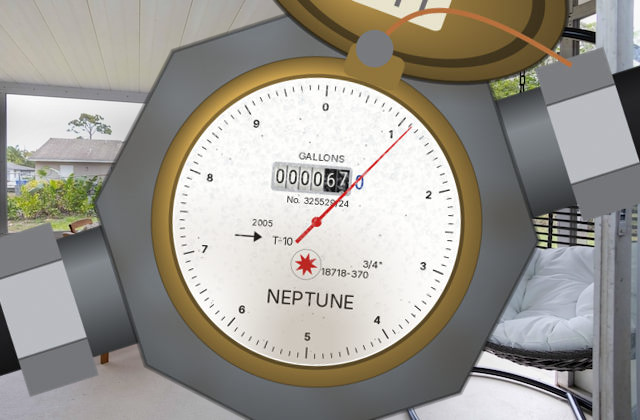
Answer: 671.1gal
